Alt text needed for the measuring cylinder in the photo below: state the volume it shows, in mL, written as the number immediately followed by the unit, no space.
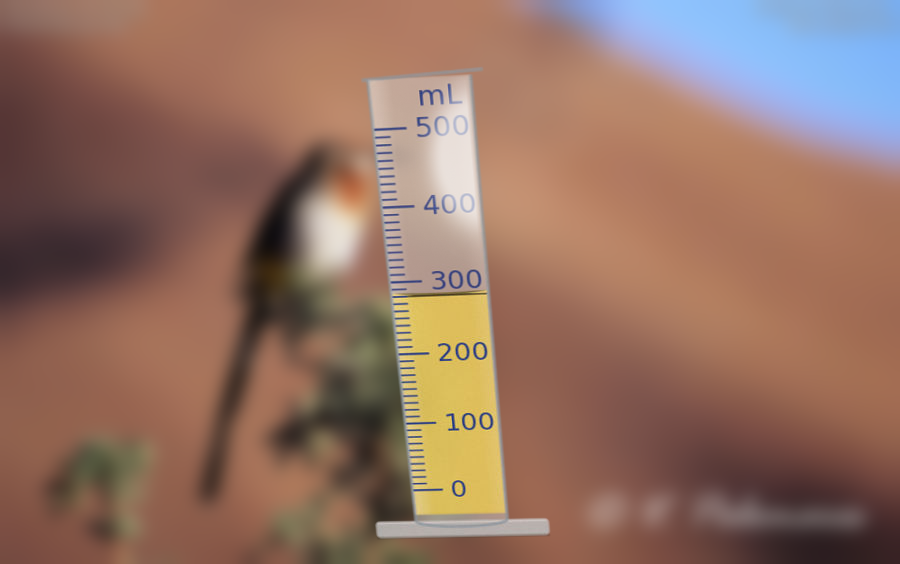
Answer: 280mL
